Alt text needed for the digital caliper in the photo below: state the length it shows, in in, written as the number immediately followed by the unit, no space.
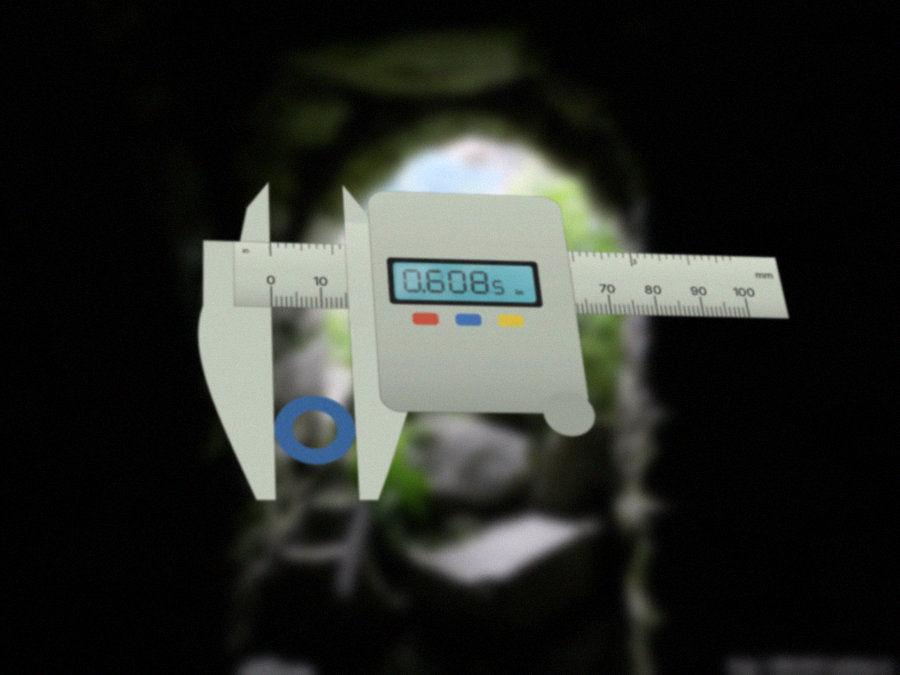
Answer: 0.6085in
